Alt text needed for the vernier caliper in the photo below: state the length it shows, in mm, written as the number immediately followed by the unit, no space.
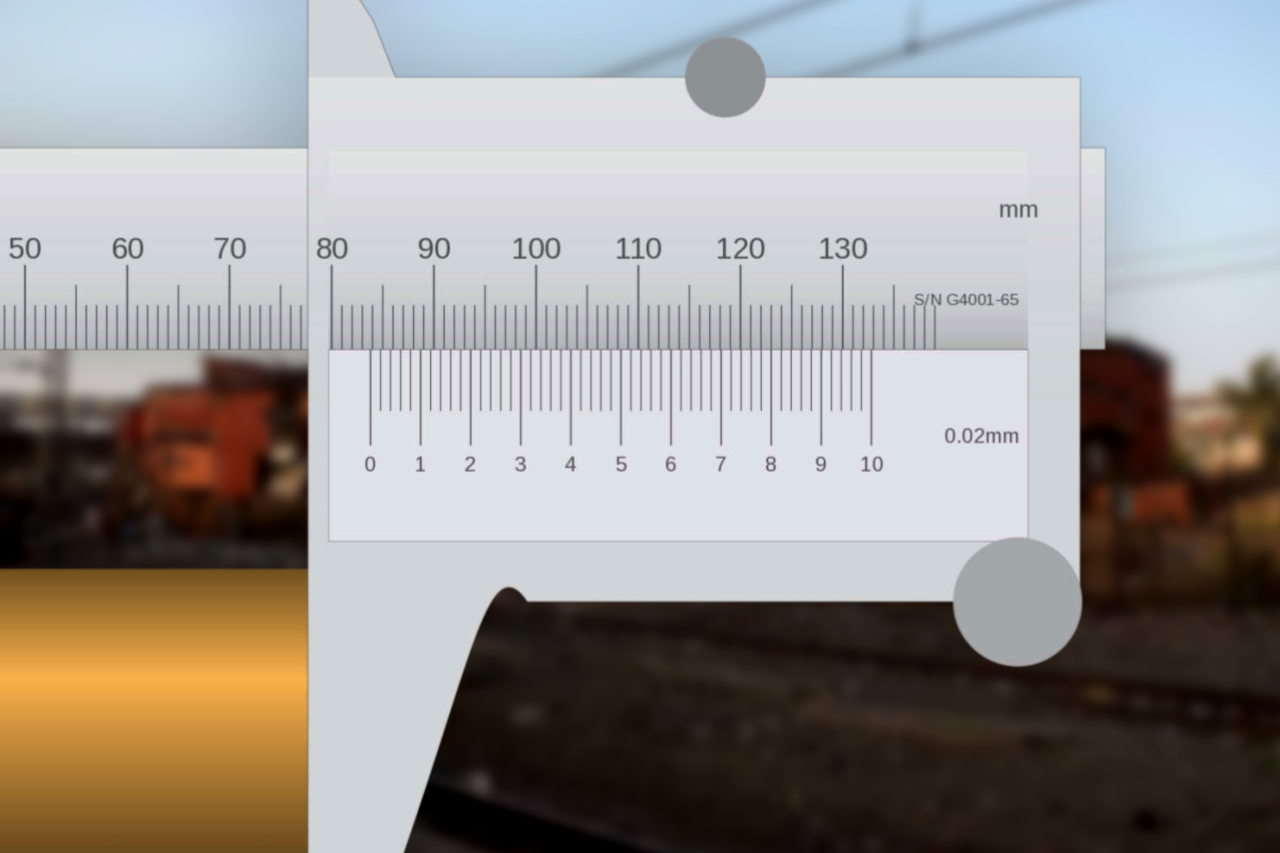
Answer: 83.8mm
